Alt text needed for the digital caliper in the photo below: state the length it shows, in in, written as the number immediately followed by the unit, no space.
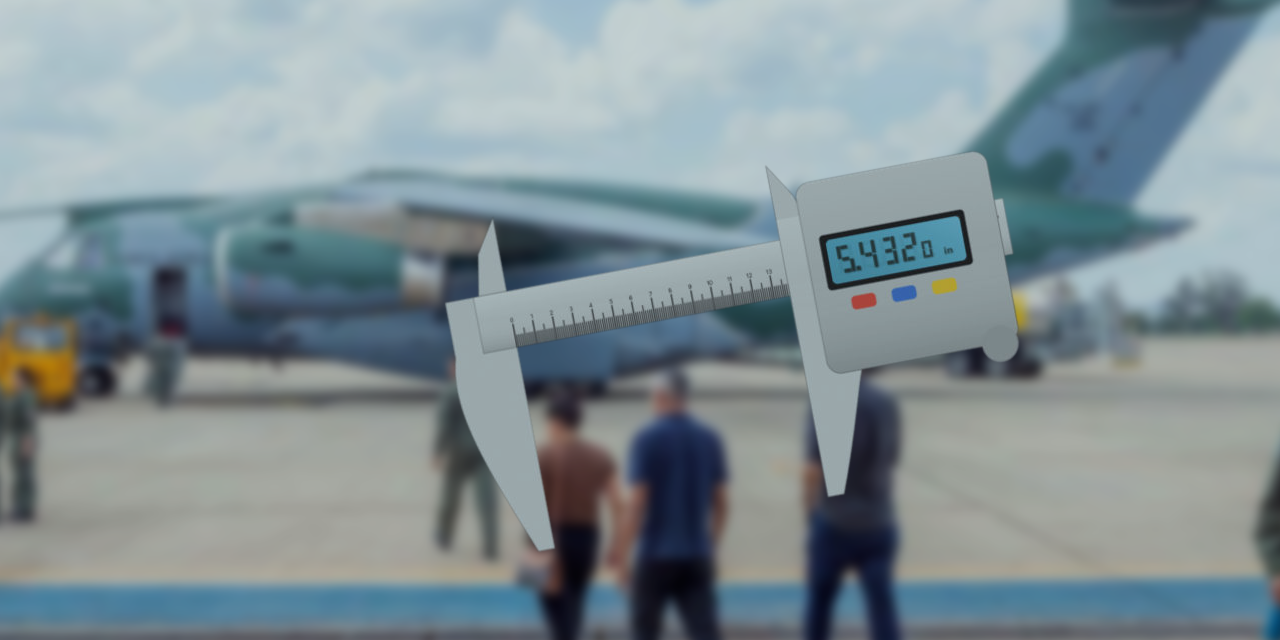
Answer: 5.4320in
